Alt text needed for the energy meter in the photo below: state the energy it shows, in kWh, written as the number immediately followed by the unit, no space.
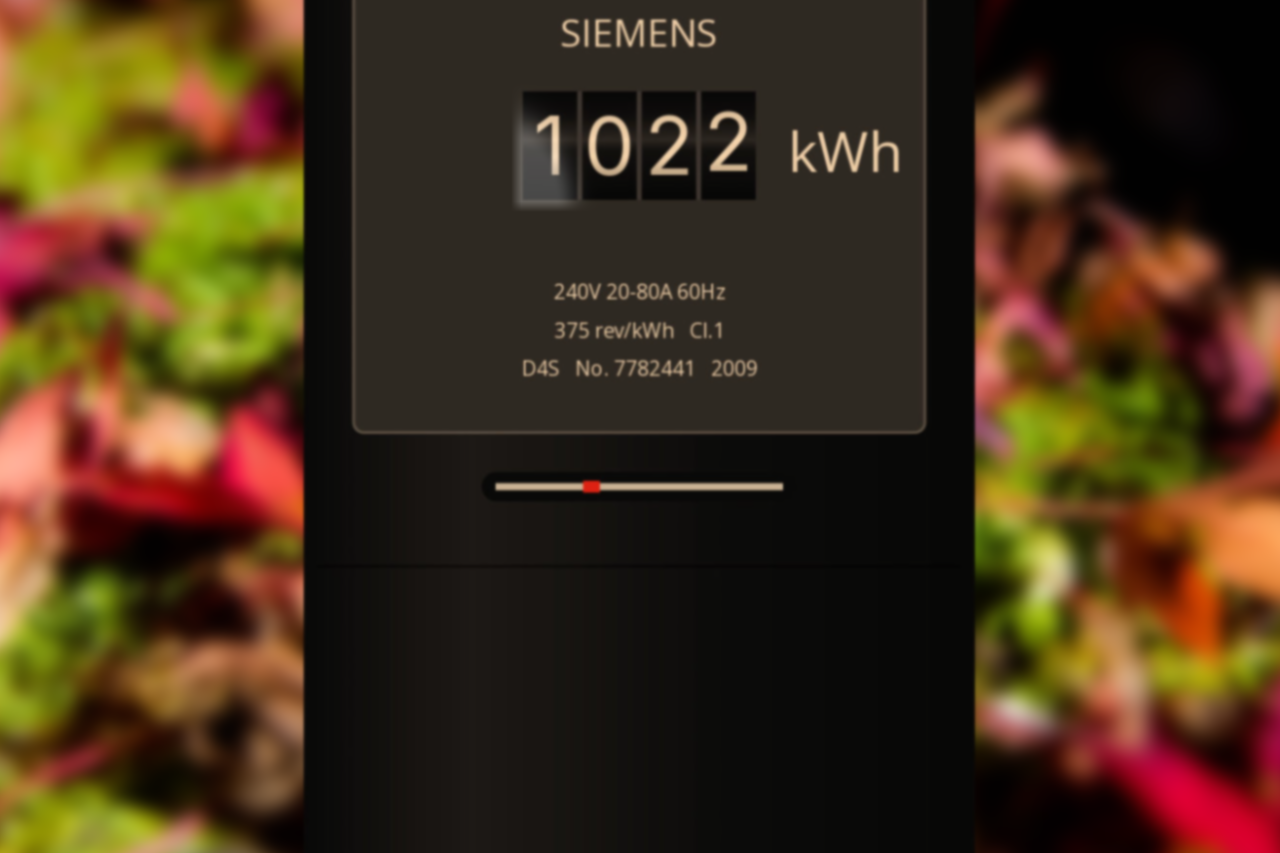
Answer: 1022kWh
